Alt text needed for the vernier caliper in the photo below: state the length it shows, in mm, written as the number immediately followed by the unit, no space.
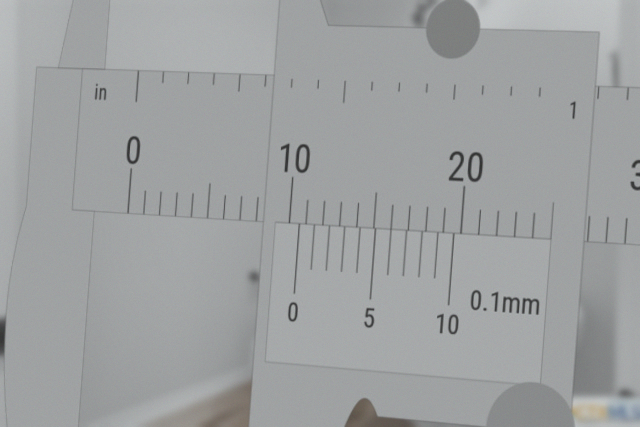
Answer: 10.6mm
